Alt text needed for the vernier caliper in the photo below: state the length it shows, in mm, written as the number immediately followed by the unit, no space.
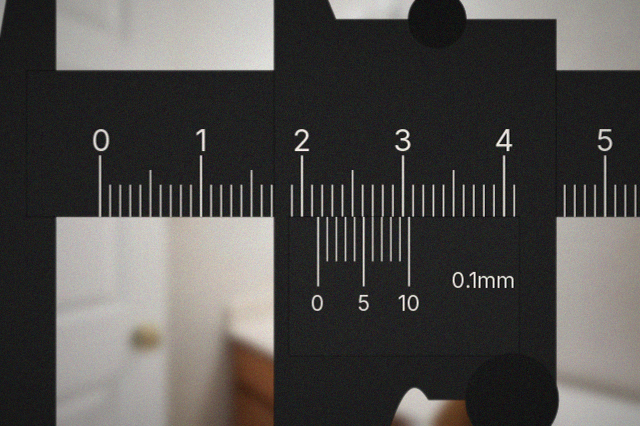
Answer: 21.6mm
